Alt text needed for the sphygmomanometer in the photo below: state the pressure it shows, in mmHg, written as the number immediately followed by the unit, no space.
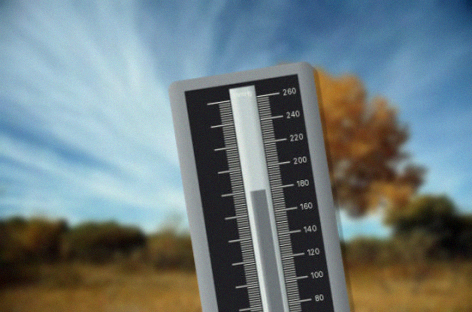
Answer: 180mmHg
